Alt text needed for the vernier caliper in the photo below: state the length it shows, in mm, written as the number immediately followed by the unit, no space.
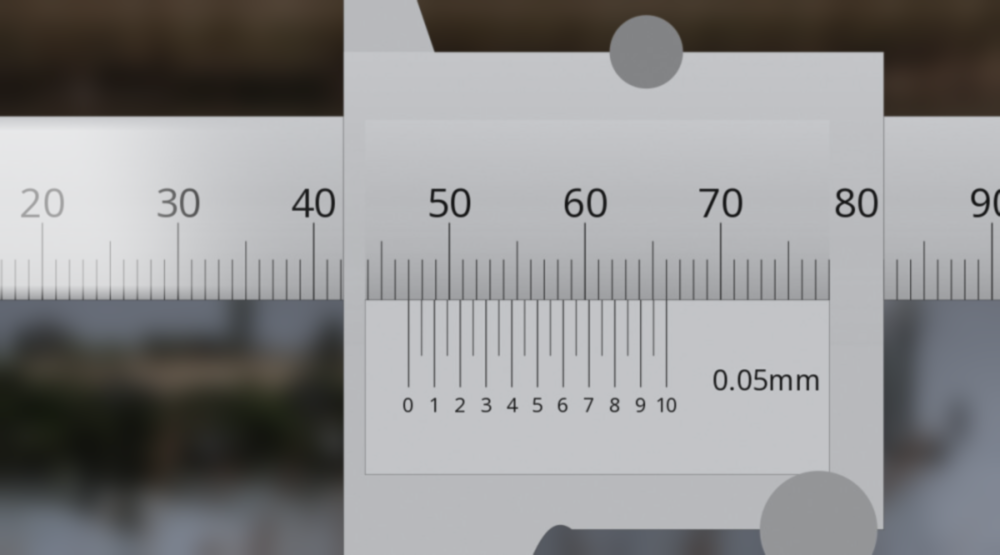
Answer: 47.0mm
